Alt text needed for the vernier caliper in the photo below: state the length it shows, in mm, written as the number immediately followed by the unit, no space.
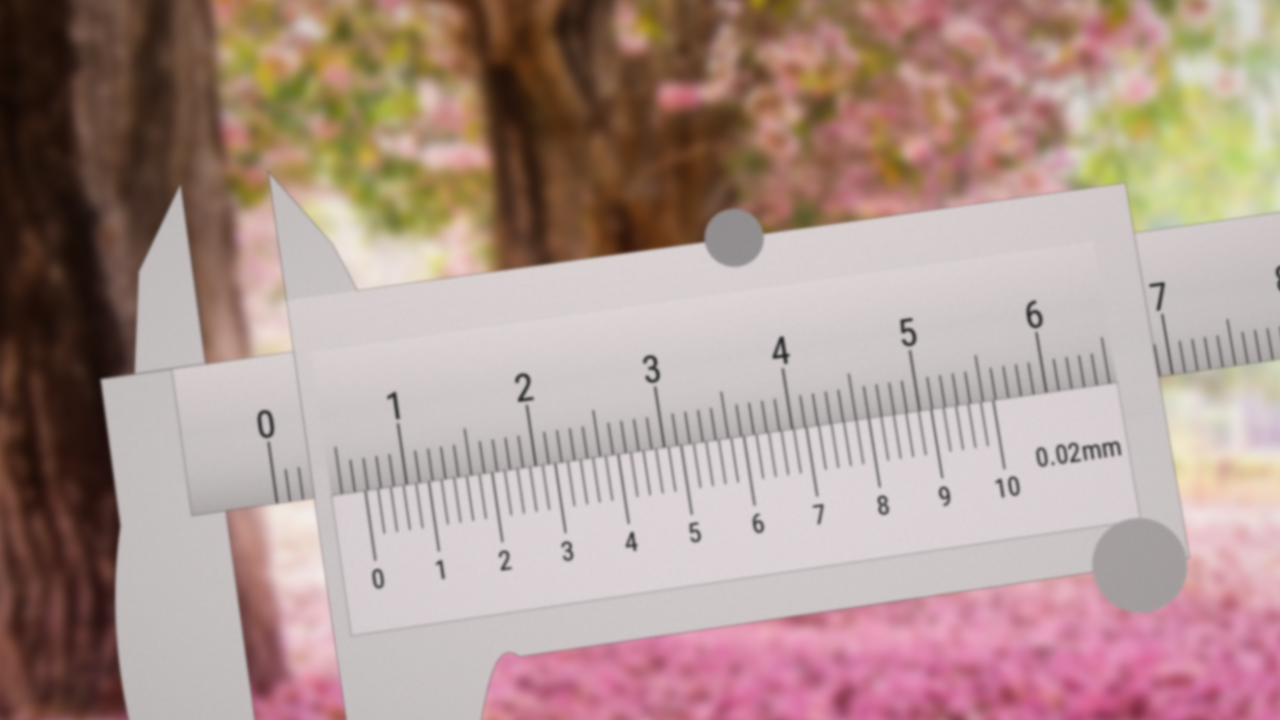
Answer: 6.8mm
